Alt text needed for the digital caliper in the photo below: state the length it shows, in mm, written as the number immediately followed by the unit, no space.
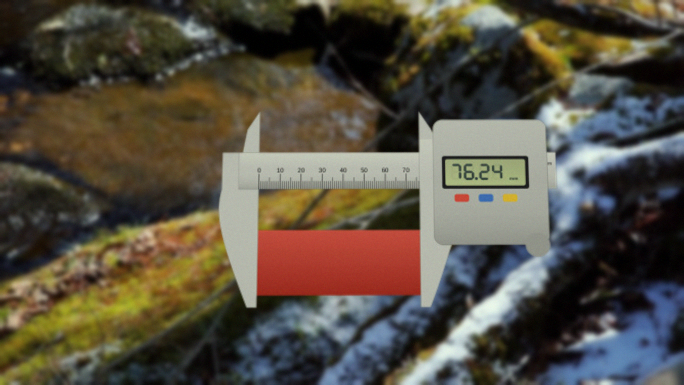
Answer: 76.24mm
